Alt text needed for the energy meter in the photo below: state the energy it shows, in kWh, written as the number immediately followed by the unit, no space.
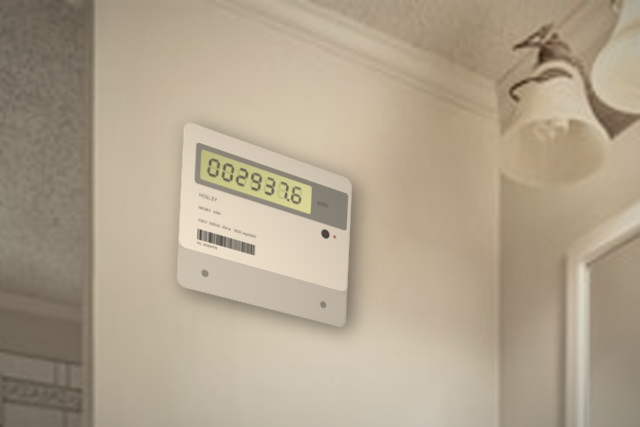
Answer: 2937.6kWh
